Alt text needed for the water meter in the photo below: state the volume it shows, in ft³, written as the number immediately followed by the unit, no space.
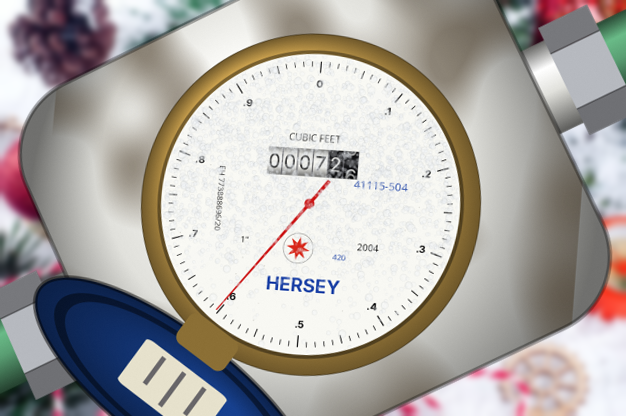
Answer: 725.60ft³
